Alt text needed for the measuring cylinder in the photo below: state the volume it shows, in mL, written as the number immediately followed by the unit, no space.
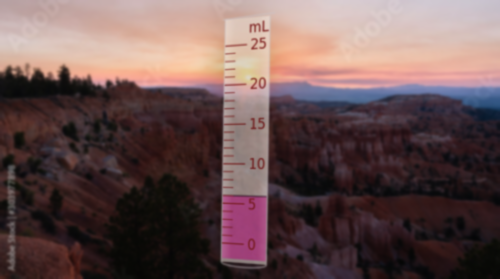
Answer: 6mL
